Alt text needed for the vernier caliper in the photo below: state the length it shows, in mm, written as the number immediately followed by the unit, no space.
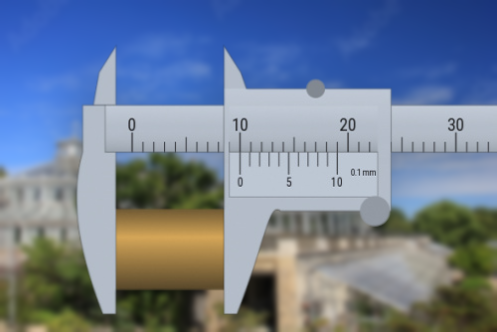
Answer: 10.0mm
